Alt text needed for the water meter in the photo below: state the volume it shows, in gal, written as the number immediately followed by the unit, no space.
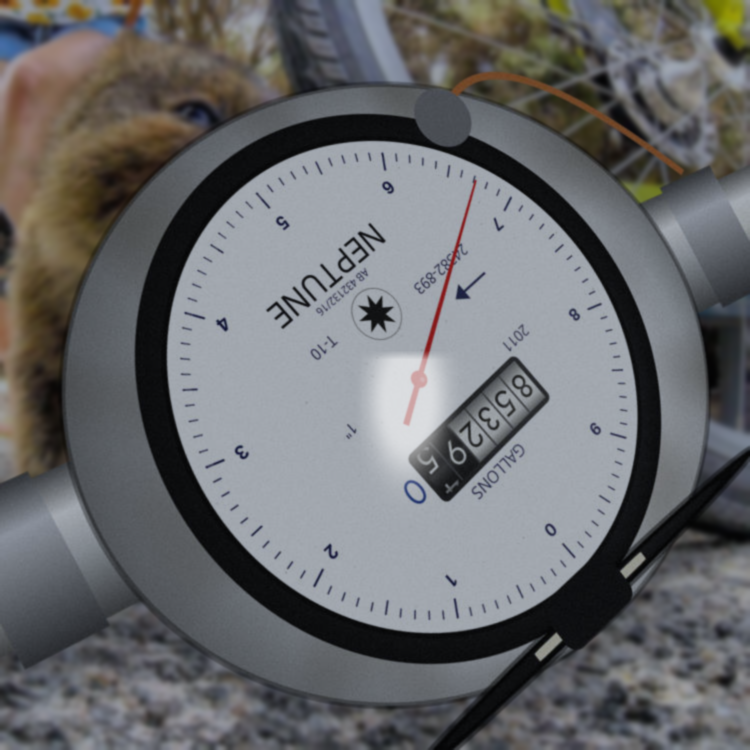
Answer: 8532946.7gal
